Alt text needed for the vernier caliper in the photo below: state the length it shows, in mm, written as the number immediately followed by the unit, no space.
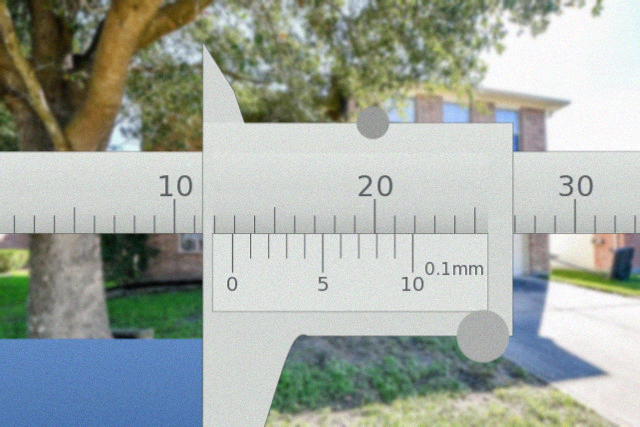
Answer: 12.9mm
